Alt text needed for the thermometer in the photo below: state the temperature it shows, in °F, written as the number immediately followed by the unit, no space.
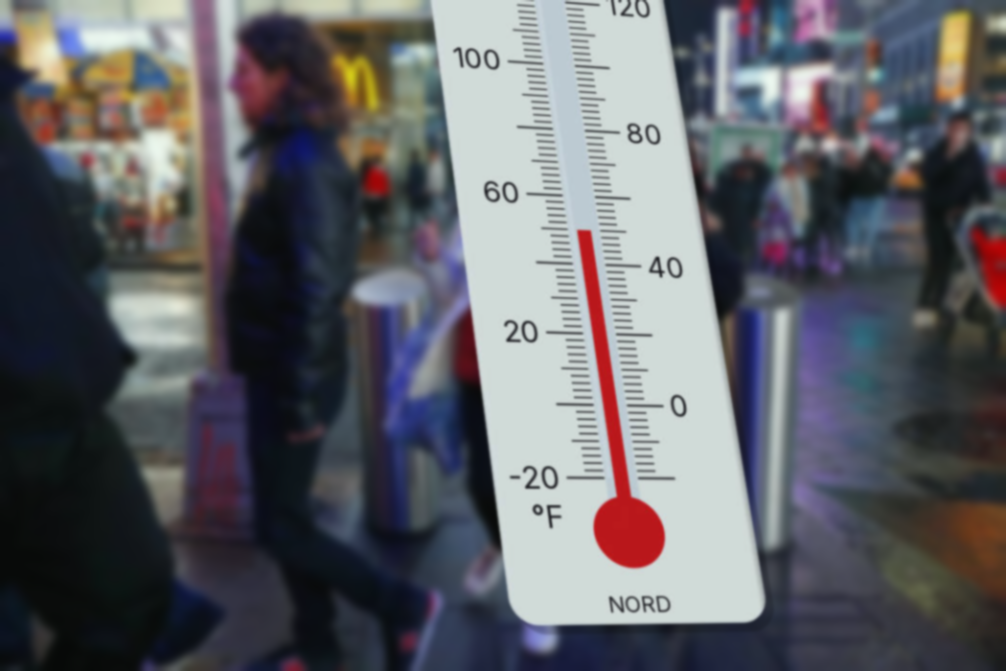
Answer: 50°F
